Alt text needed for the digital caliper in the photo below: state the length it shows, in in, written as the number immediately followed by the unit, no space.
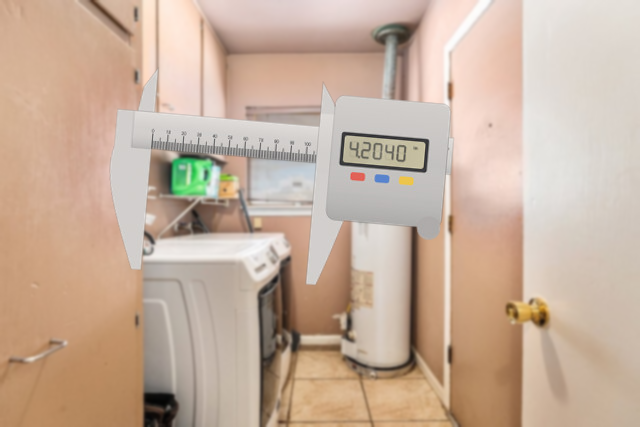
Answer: 4.2040in
